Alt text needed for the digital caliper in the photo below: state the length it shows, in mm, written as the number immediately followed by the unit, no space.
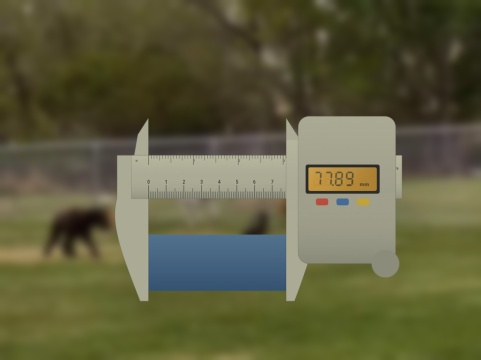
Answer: 77.89mm
